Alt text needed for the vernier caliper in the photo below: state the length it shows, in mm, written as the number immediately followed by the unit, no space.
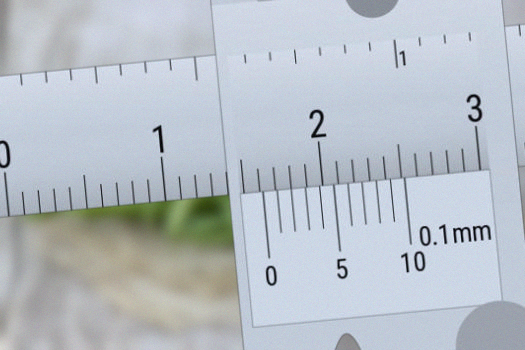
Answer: 16.2mm
